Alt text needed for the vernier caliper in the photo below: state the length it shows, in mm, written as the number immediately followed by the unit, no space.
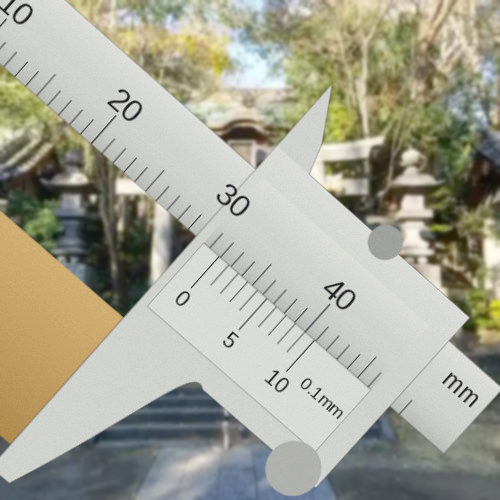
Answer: 31.9mm
